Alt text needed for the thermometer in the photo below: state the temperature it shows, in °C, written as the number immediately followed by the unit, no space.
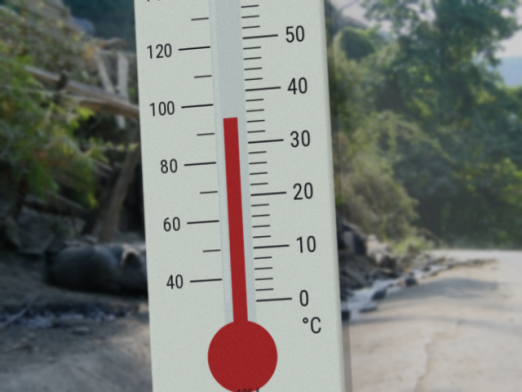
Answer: 35°C
